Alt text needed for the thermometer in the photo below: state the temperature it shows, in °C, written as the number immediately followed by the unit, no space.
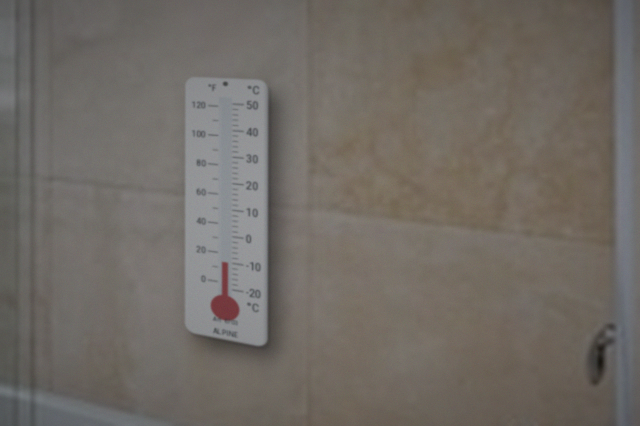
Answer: -10°C
